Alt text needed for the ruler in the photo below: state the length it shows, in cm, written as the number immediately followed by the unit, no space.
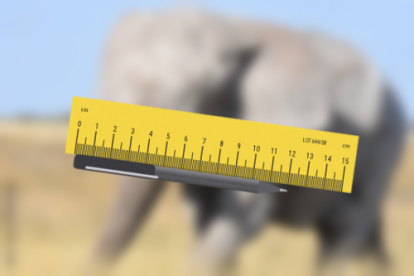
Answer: 12cm
